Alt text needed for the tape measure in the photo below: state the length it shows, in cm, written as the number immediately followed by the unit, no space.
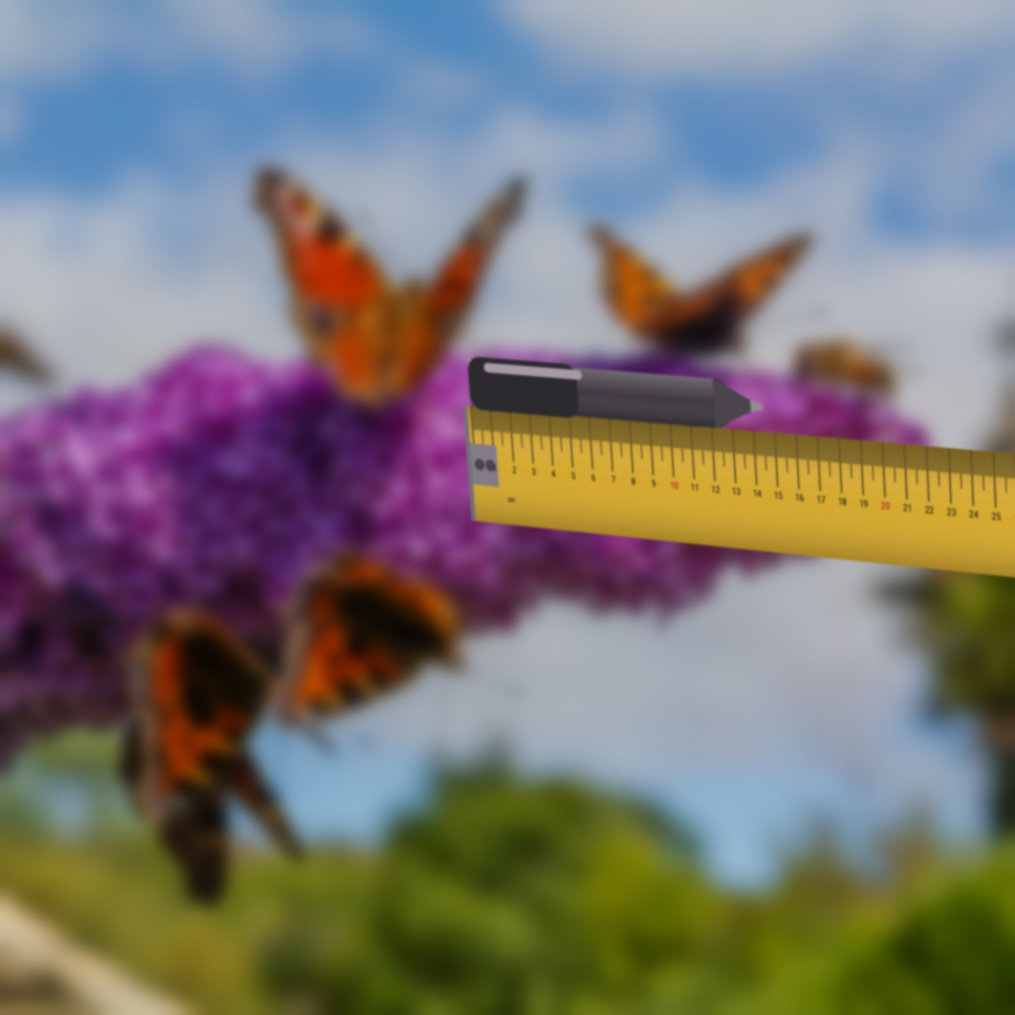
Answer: 14.5cm
